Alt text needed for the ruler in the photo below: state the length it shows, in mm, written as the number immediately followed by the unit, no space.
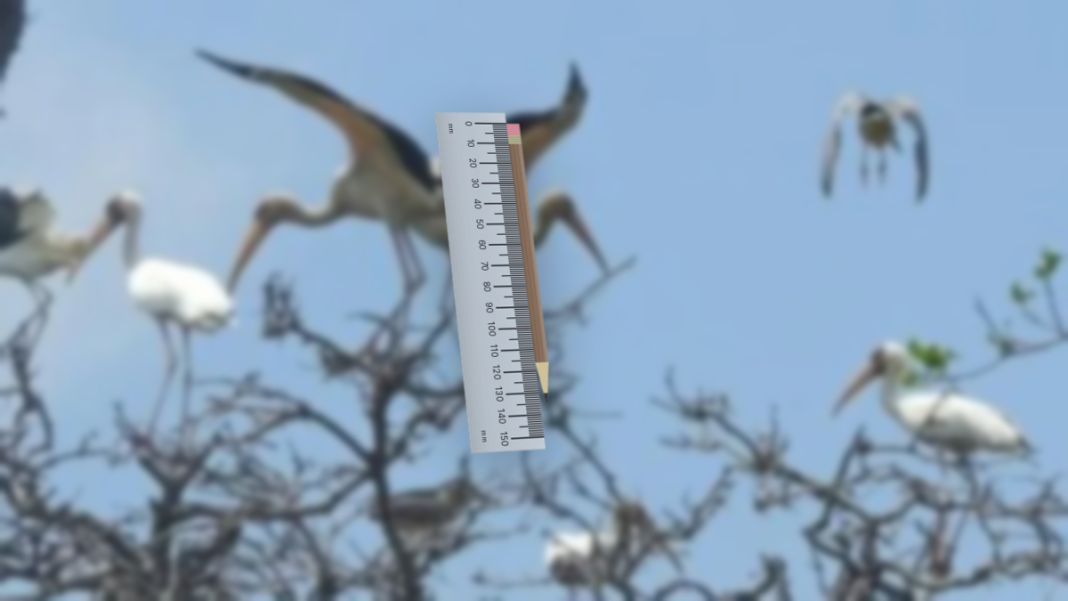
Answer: 135mm
